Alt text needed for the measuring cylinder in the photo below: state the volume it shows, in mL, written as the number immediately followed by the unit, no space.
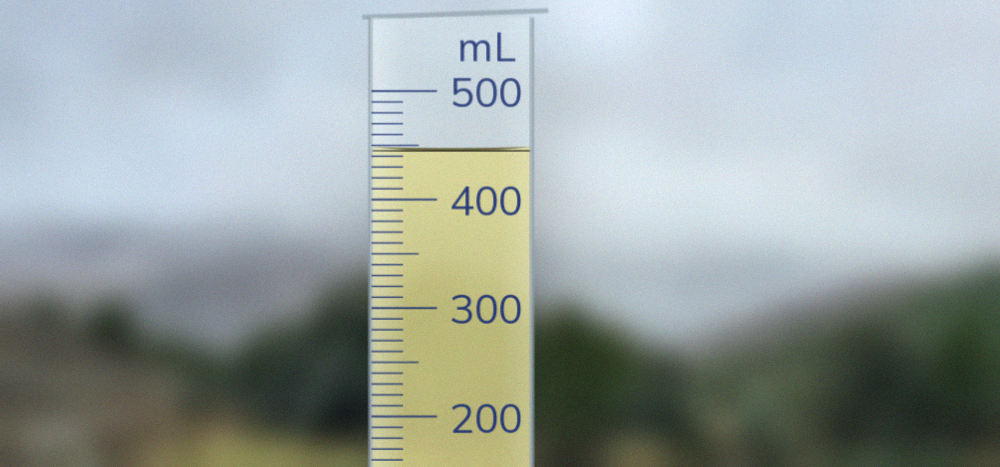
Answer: 445mL
